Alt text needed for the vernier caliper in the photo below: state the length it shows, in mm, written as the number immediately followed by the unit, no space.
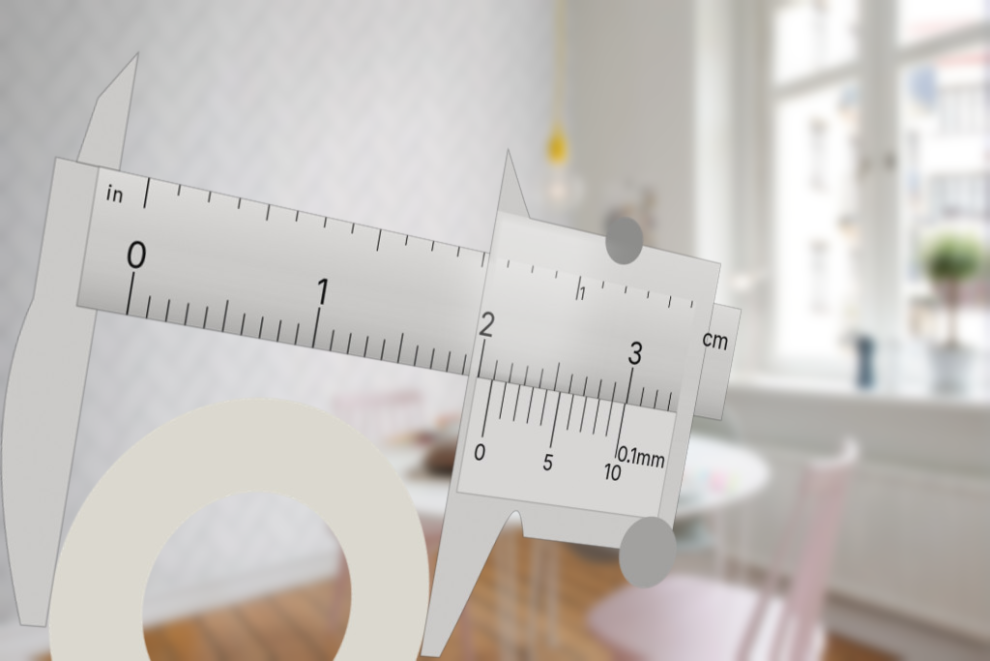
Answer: 20.9mm
